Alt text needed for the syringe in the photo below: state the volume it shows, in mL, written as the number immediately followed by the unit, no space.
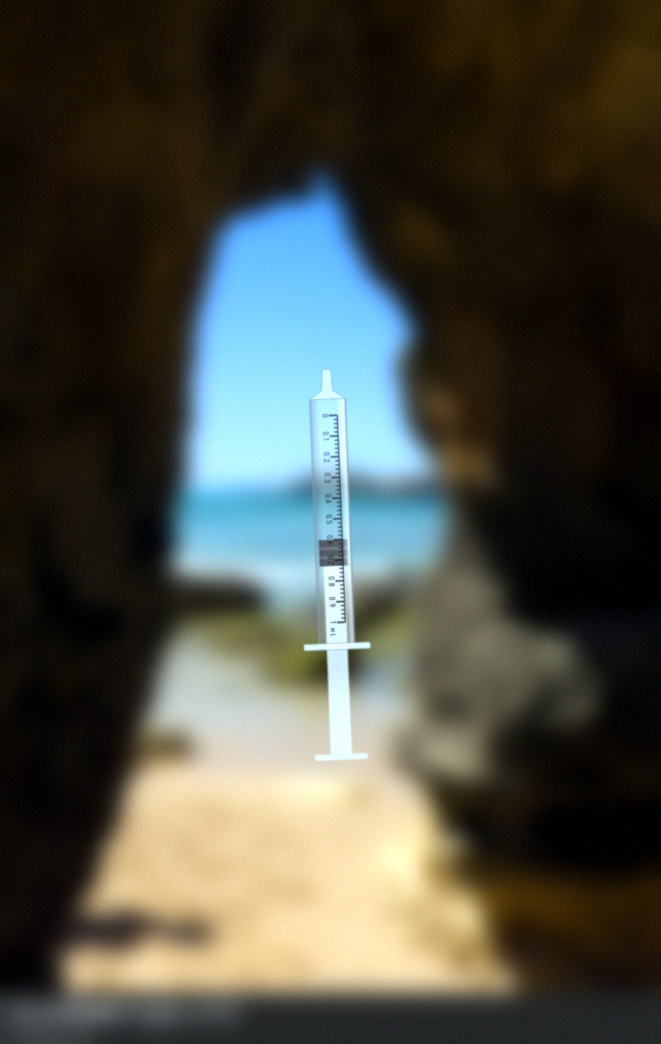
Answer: 0.6mL
